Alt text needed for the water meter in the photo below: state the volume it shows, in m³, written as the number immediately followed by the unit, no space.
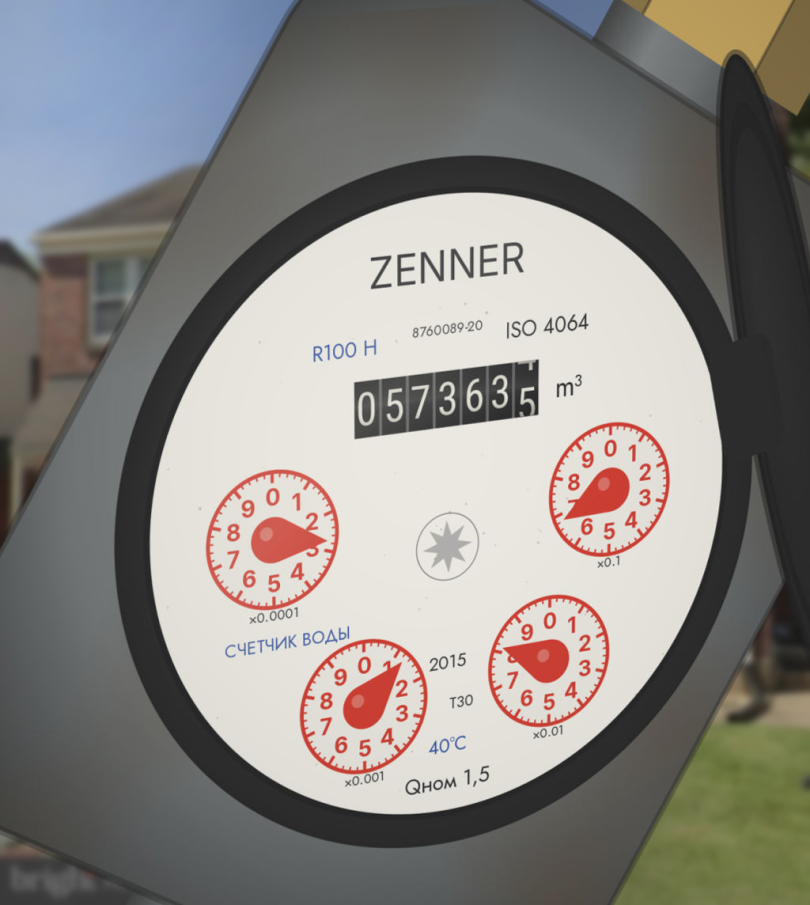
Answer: 573634.6812m³
